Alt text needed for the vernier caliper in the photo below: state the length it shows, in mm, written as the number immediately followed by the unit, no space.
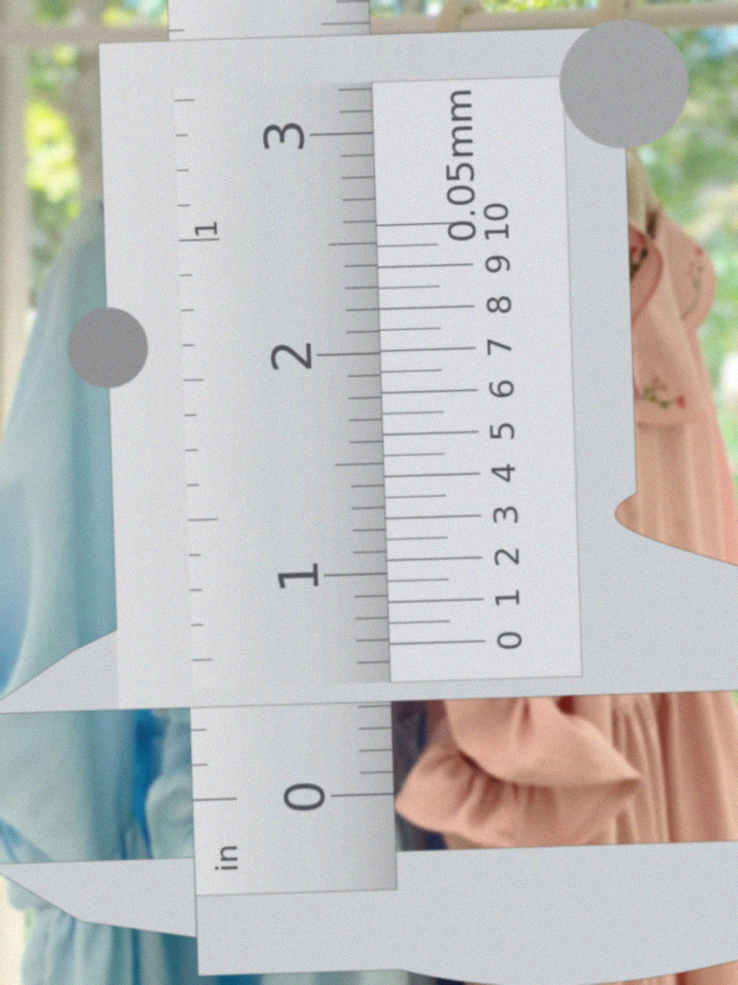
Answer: 6.8mm
